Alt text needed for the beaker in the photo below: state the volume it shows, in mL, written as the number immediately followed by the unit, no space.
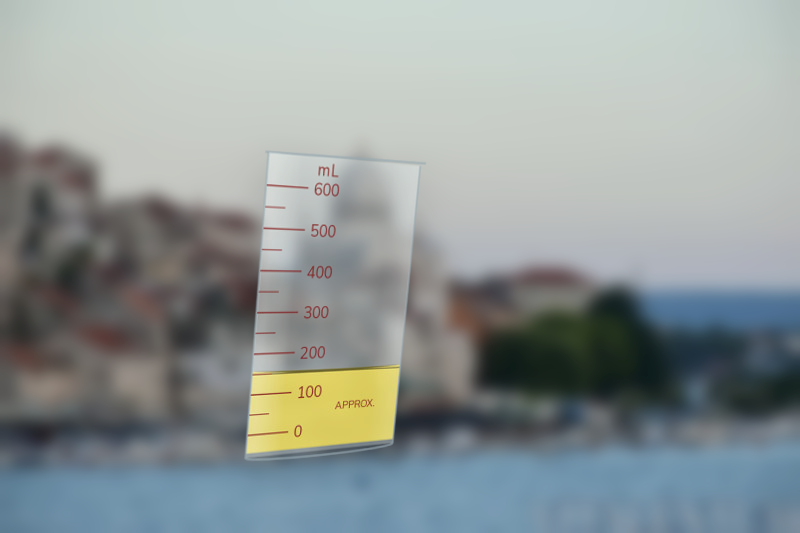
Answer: 150mL
